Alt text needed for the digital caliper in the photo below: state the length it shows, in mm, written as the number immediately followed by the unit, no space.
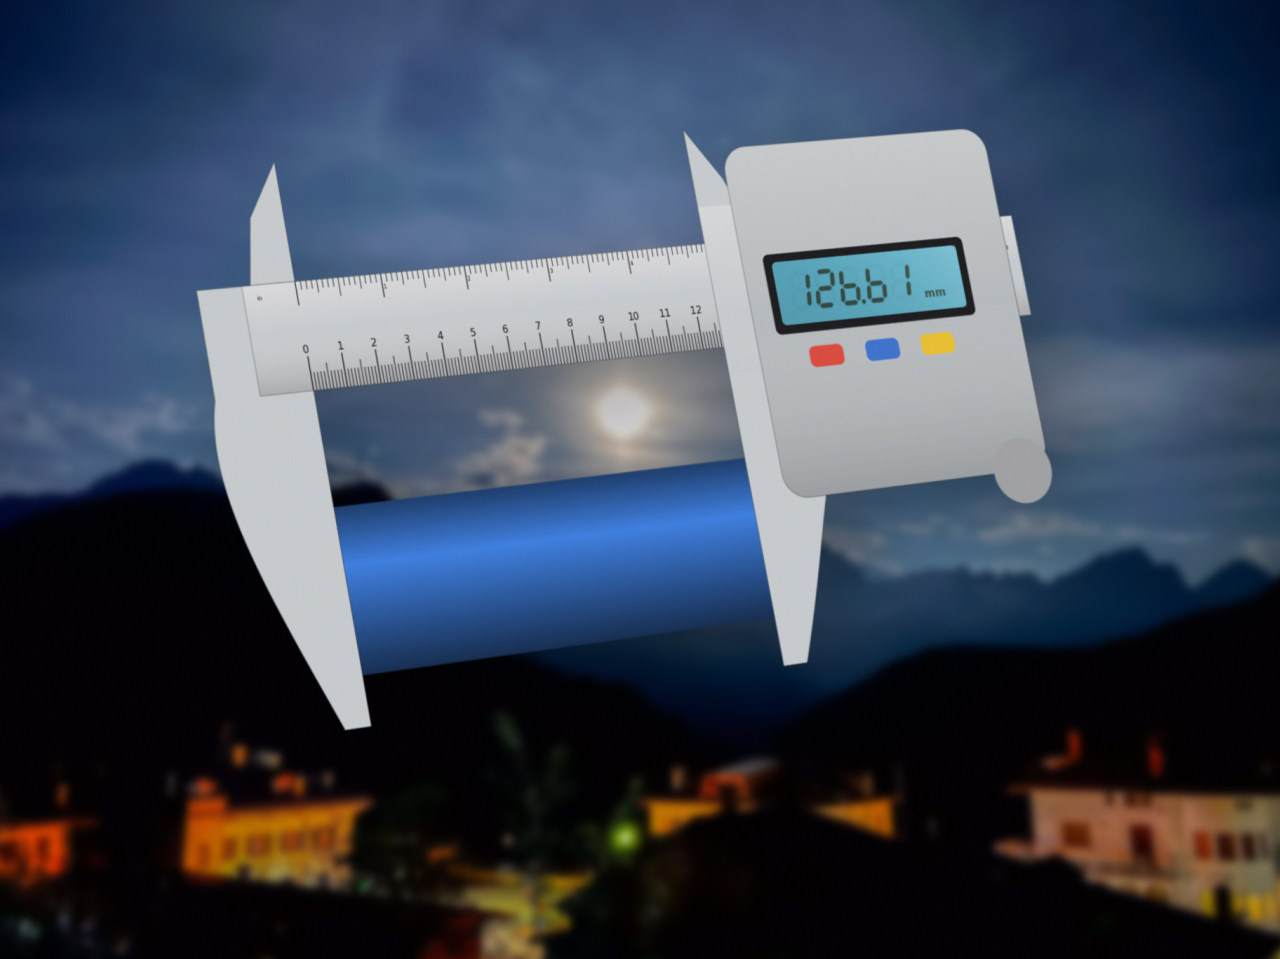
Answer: 126.61mm
